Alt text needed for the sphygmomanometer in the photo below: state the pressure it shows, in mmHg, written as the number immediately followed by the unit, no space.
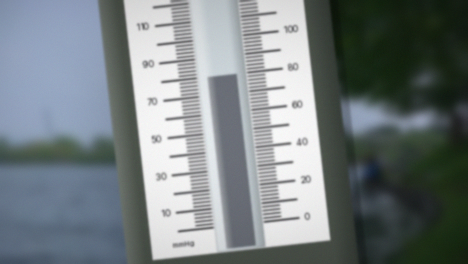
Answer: 80mmHg
